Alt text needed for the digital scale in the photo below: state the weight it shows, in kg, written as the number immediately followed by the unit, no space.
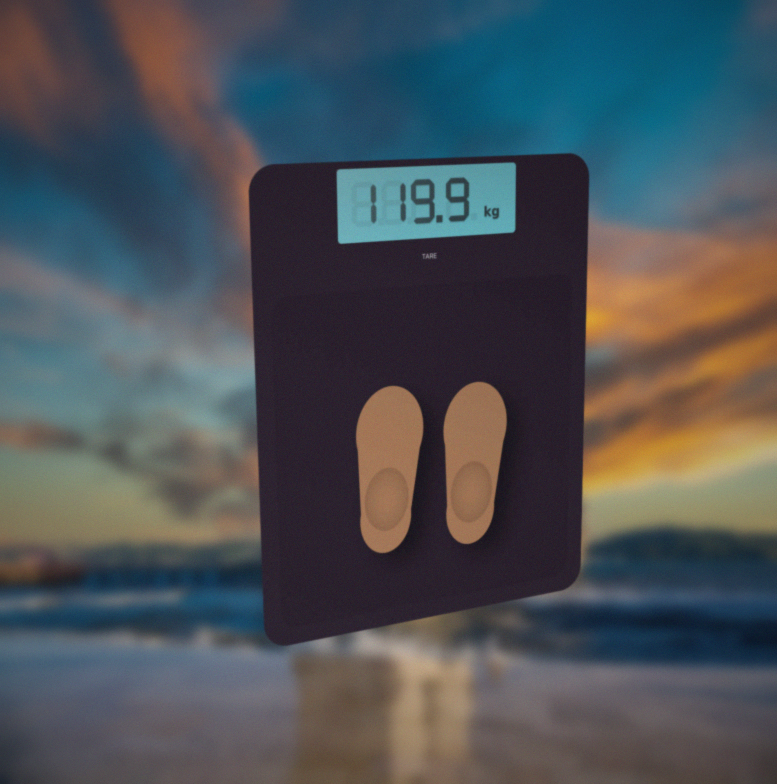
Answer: 119.9kg
